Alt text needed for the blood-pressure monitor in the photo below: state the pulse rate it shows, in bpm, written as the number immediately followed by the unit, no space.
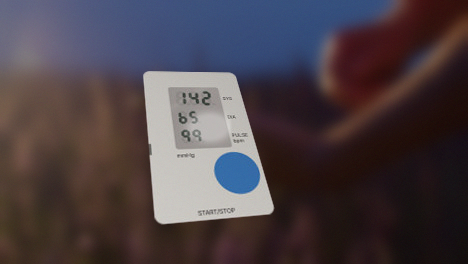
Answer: 99bpm
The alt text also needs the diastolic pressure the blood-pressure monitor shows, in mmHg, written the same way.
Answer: 65mmHg
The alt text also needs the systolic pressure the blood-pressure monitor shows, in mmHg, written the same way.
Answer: 142mmHg
